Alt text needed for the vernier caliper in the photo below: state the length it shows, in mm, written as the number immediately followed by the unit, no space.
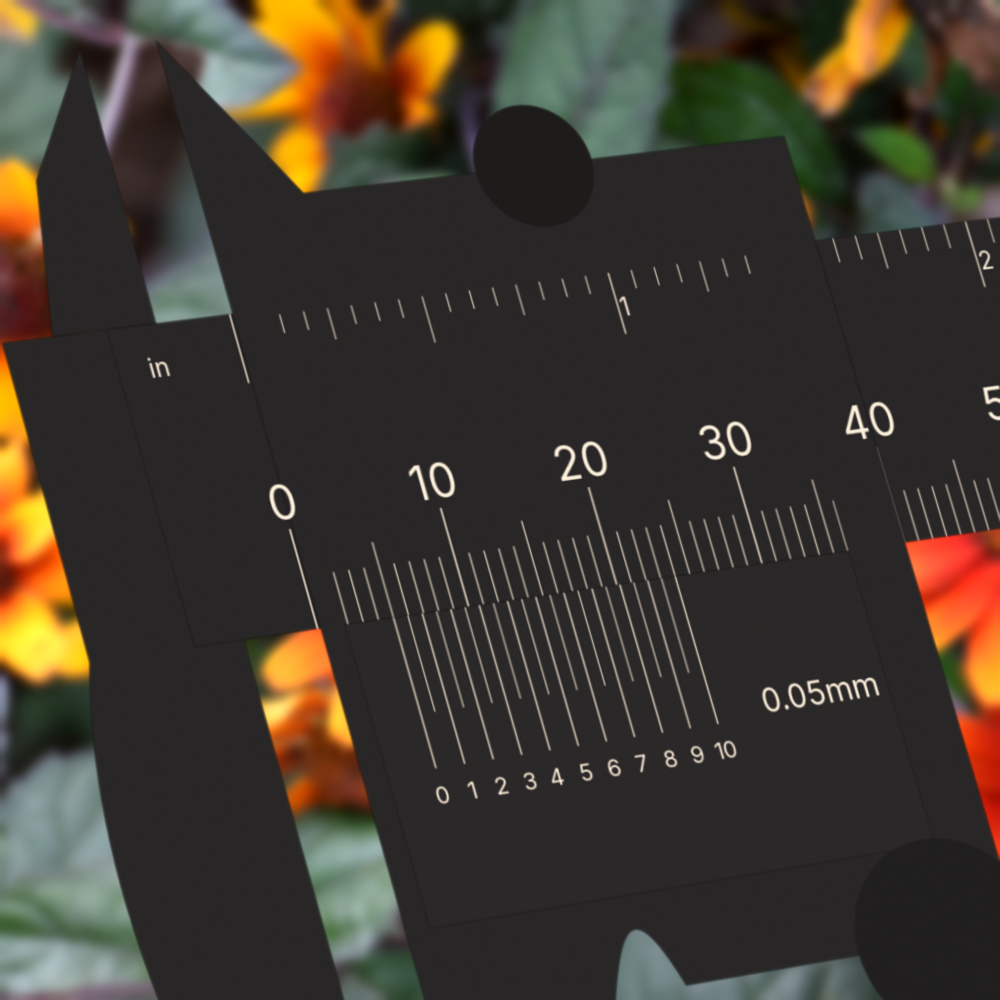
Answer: 5.0mm
